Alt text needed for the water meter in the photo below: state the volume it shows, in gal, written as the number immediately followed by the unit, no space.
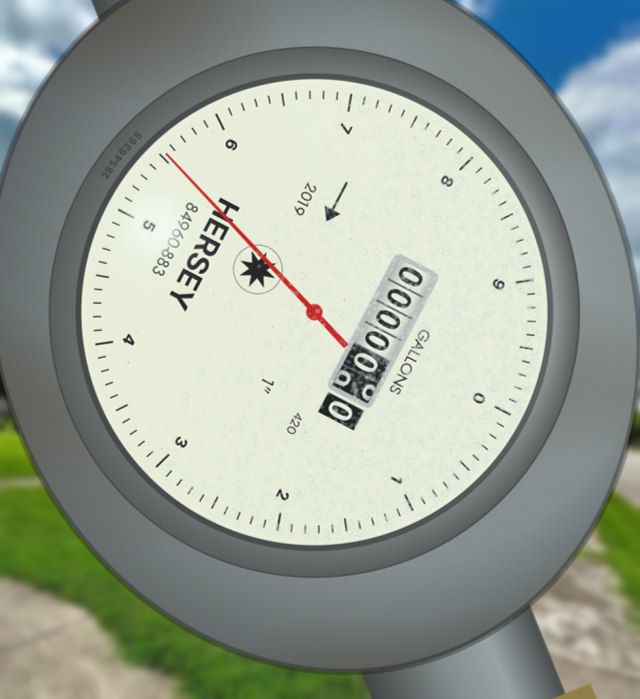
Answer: 85.5gal
